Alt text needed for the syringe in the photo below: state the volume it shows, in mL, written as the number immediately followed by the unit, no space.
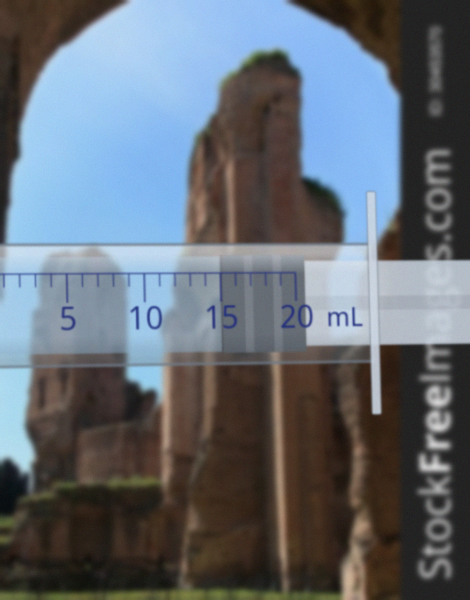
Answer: 15mL
